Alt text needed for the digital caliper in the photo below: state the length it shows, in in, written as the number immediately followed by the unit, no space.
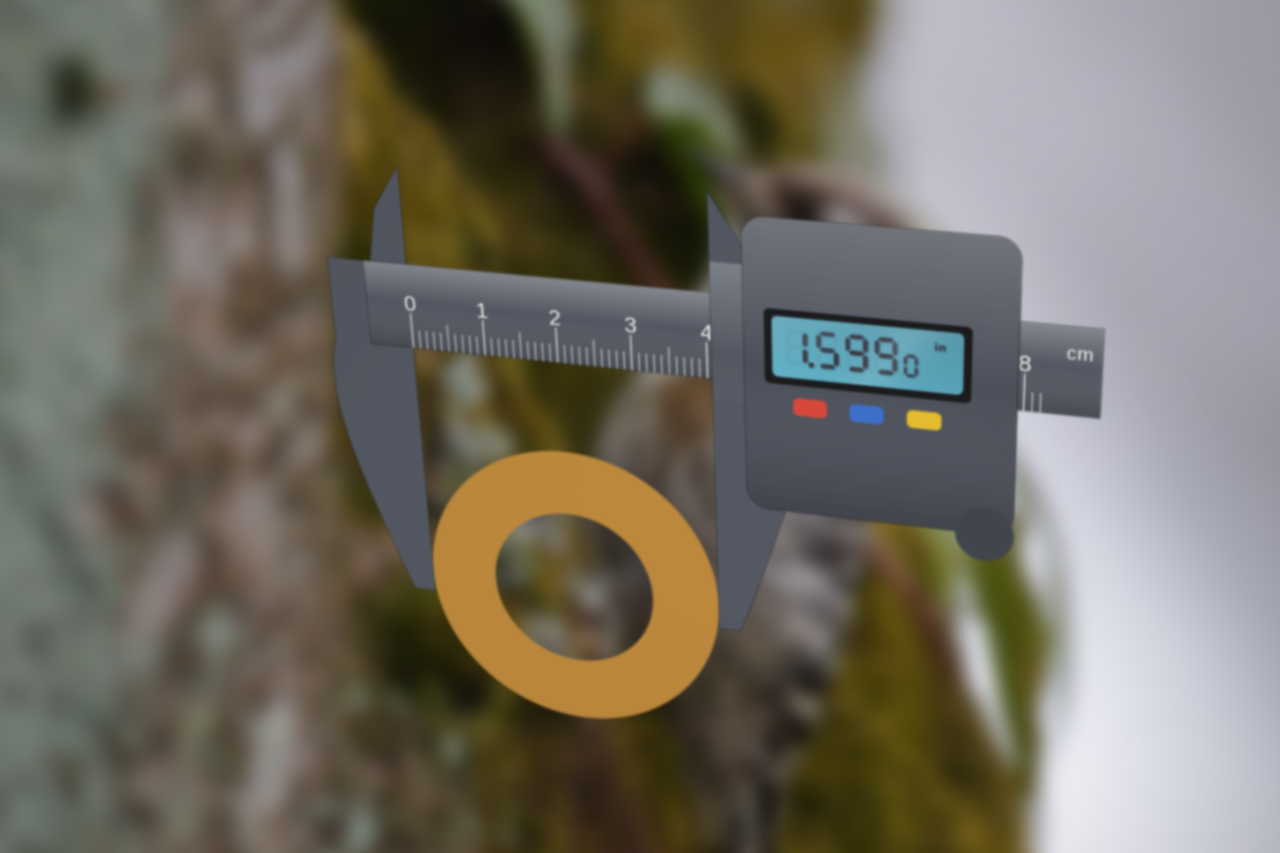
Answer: 1.5990in
